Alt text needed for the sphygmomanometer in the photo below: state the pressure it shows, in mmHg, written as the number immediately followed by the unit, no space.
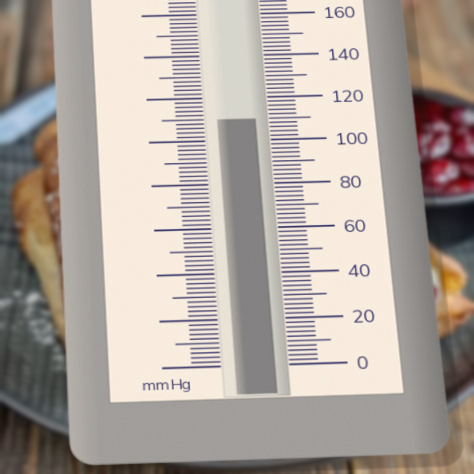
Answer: 110mmHg
